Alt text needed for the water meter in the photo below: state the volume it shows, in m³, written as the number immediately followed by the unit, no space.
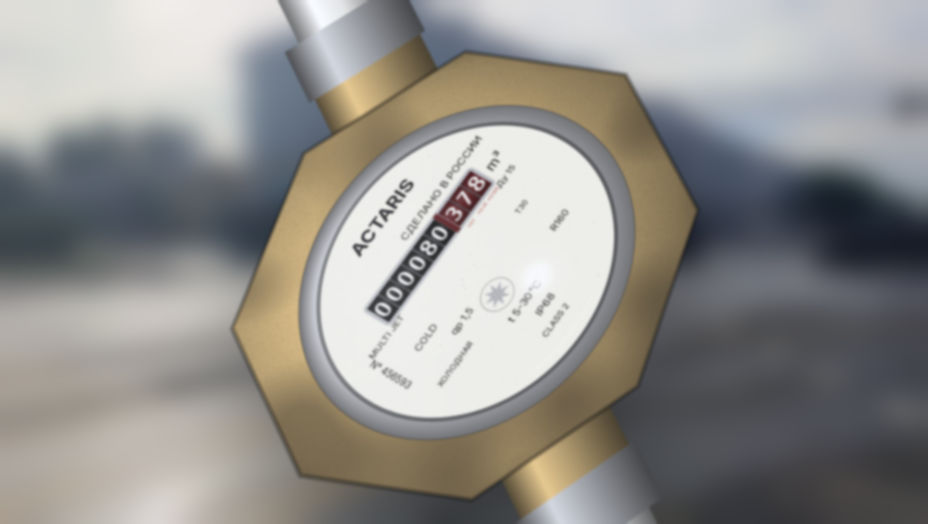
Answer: 80.378m³
